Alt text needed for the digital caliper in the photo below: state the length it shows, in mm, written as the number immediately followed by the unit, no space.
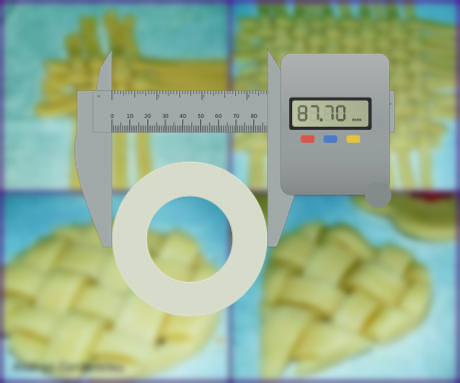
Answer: 87.70mm
